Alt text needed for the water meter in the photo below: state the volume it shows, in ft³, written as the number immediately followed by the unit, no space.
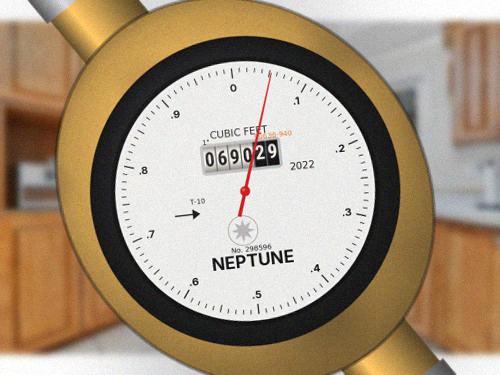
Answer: 69029.05ft³
